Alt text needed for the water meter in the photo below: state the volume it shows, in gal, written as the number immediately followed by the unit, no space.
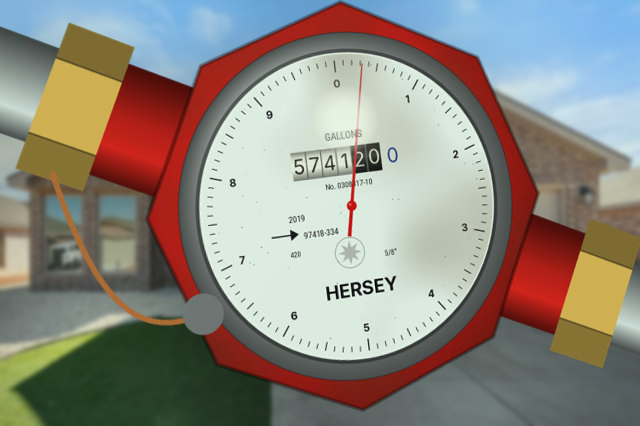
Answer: 5741200.3gal
